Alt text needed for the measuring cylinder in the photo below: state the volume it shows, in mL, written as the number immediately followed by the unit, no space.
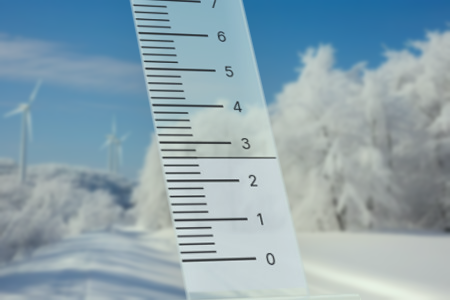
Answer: 2.6mL
